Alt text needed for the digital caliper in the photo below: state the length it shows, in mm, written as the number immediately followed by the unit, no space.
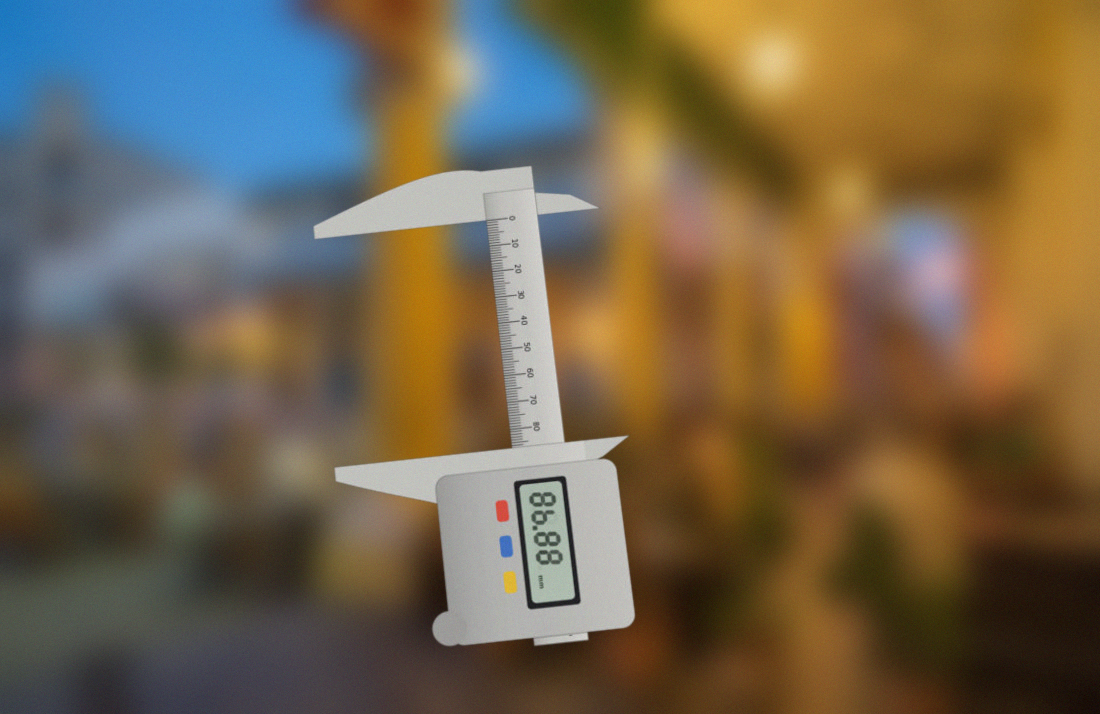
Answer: 86.88mm
